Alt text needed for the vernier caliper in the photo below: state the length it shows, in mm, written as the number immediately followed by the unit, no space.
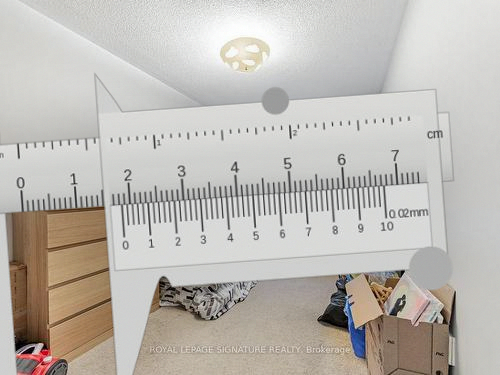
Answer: 18.5mm
